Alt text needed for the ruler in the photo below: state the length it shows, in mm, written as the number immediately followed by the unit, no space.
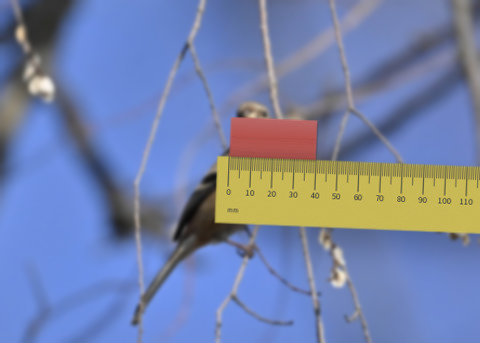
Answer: 40mm
